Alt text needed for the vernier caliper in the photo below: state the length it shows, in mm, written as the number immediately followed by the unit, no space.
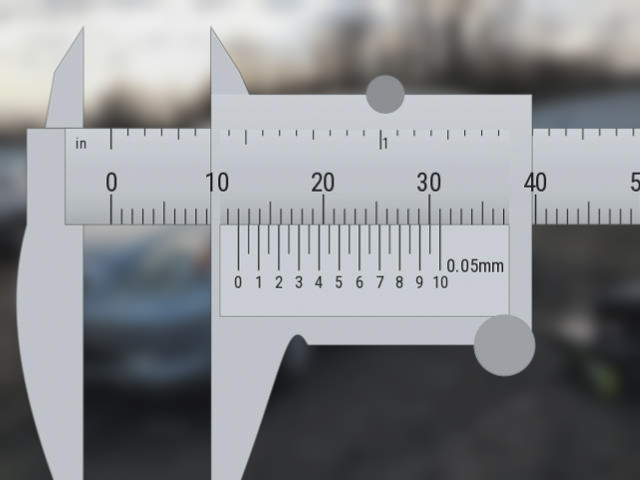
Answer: 12.0mm
